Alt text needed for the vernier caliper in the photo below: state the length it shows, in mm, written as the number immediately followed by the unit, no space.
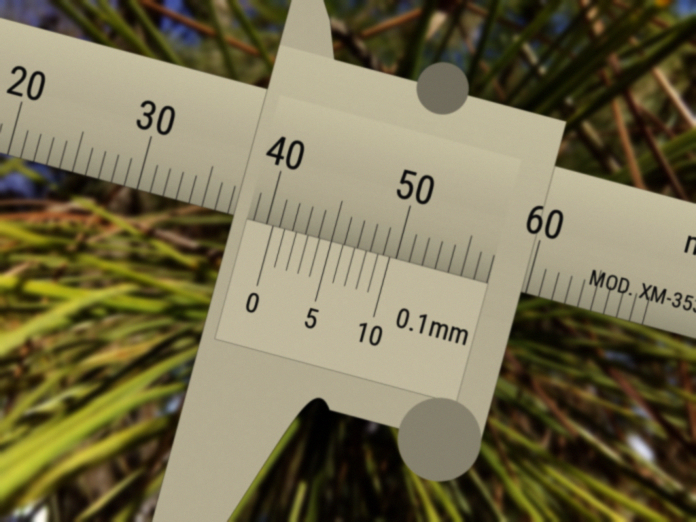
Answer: 40.5mm
